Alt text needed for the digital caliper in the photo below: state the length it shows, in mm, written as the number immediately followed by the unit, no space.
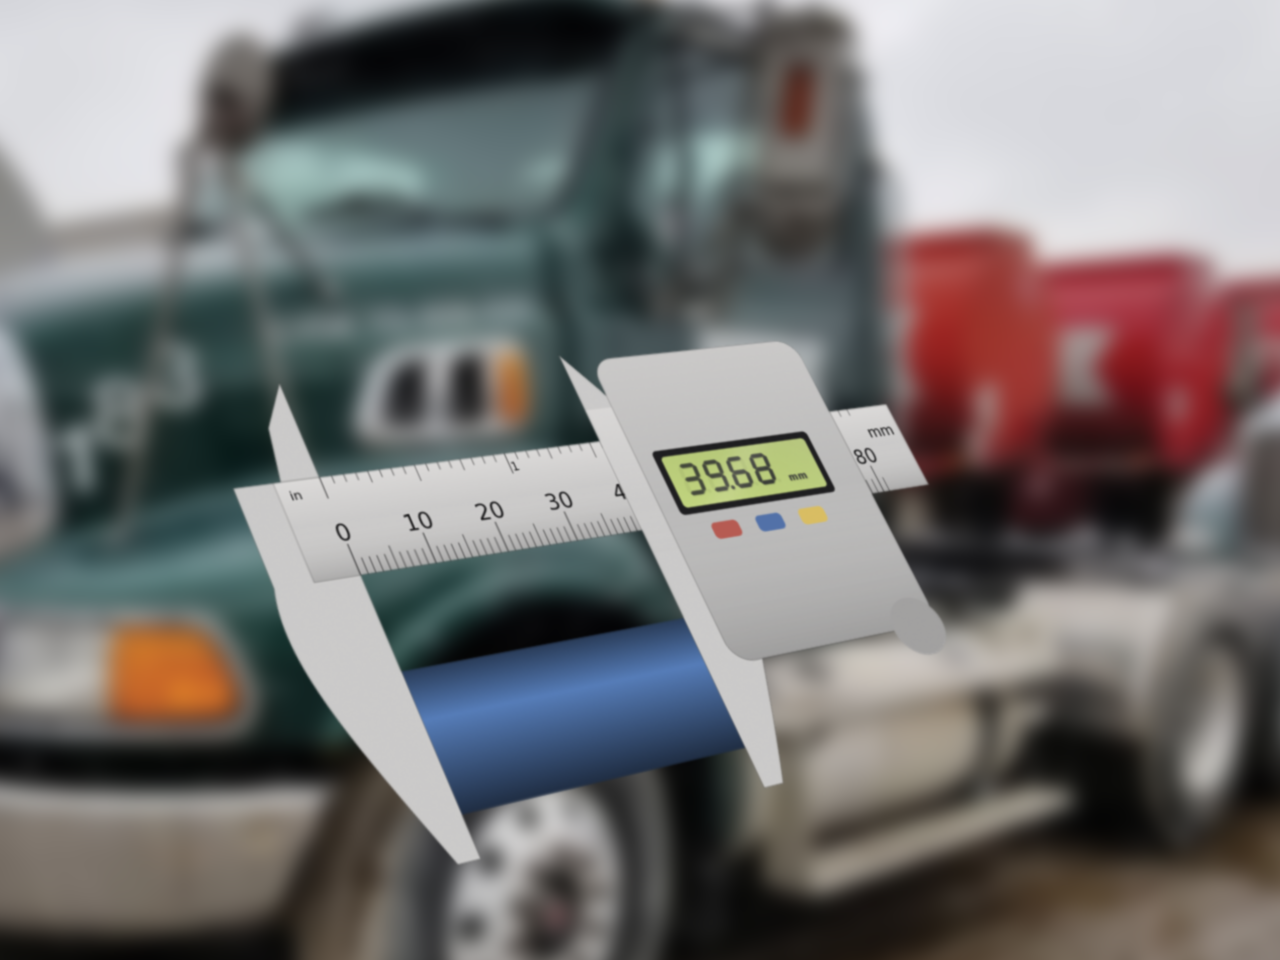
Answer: 39.68mm
